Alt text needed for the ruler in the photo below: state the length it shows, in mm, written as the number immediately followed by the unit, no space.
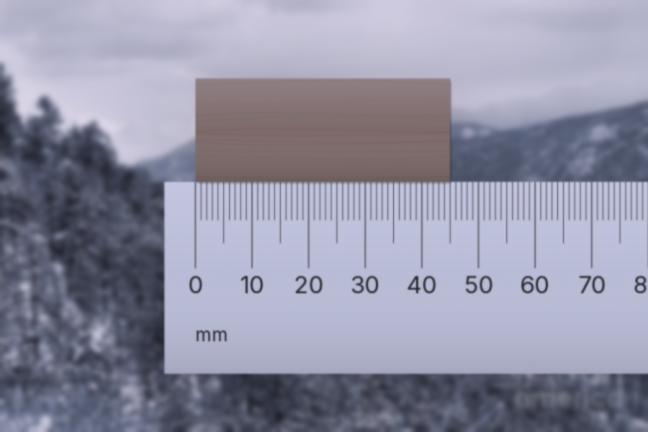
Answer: 45mm
